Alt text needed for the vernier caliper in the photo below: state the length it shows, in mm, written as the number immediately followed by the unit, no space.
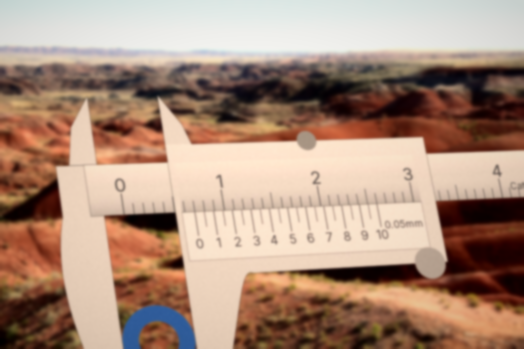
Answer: 7.0mm
